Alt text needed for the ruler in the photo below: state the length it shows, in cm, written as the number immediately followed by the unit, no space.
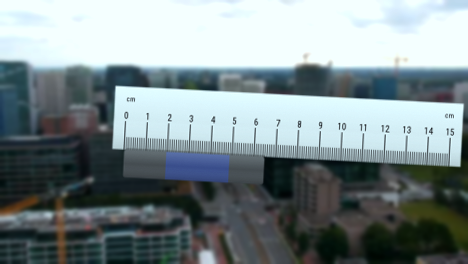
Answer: 6.5cm
